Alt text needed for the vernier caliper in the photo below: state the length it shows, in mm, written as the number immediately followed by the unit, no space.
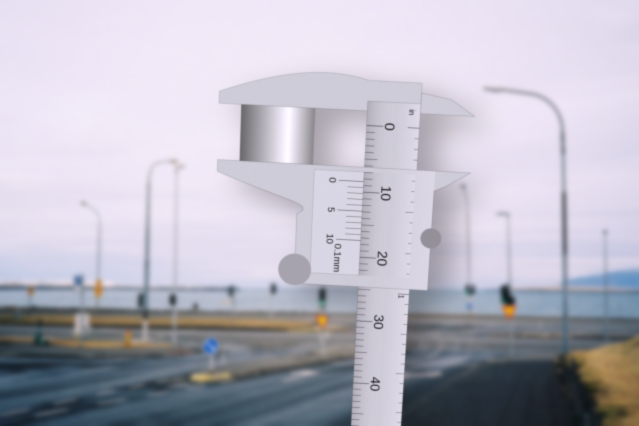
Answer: 8.4mm
